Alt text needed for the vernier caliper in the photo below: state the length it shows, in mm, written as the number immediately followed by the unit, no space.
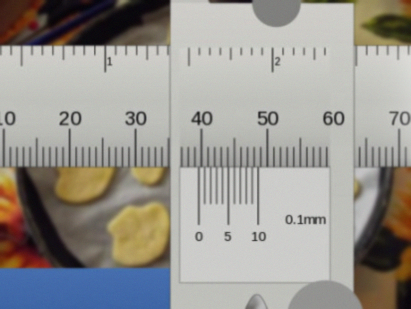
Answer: 39.6mm
